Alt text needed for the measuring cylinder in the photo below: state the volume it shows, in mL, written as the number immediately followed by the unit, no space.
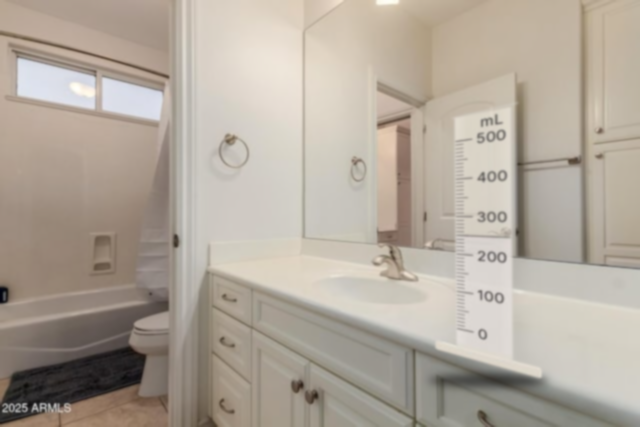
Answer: 250mL
